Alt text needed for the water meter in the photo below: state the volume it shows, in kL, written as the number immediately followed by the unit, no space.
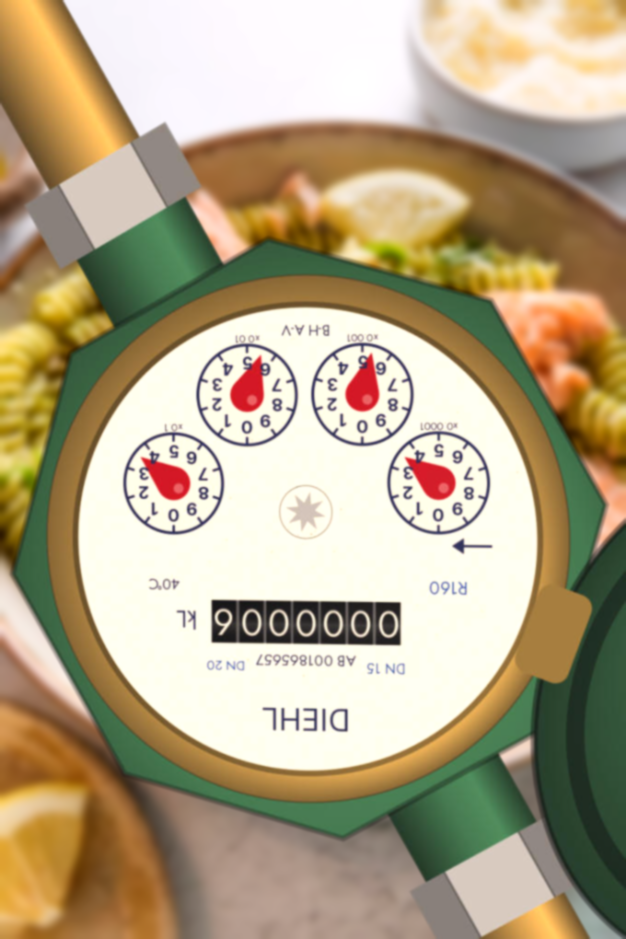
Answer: 6.3553kL
